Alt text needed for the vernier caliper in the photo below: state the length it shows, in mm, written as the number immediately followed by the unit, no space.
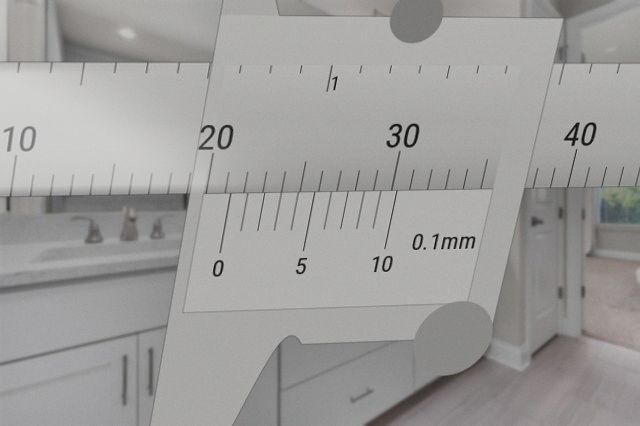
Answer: 21.3mm
